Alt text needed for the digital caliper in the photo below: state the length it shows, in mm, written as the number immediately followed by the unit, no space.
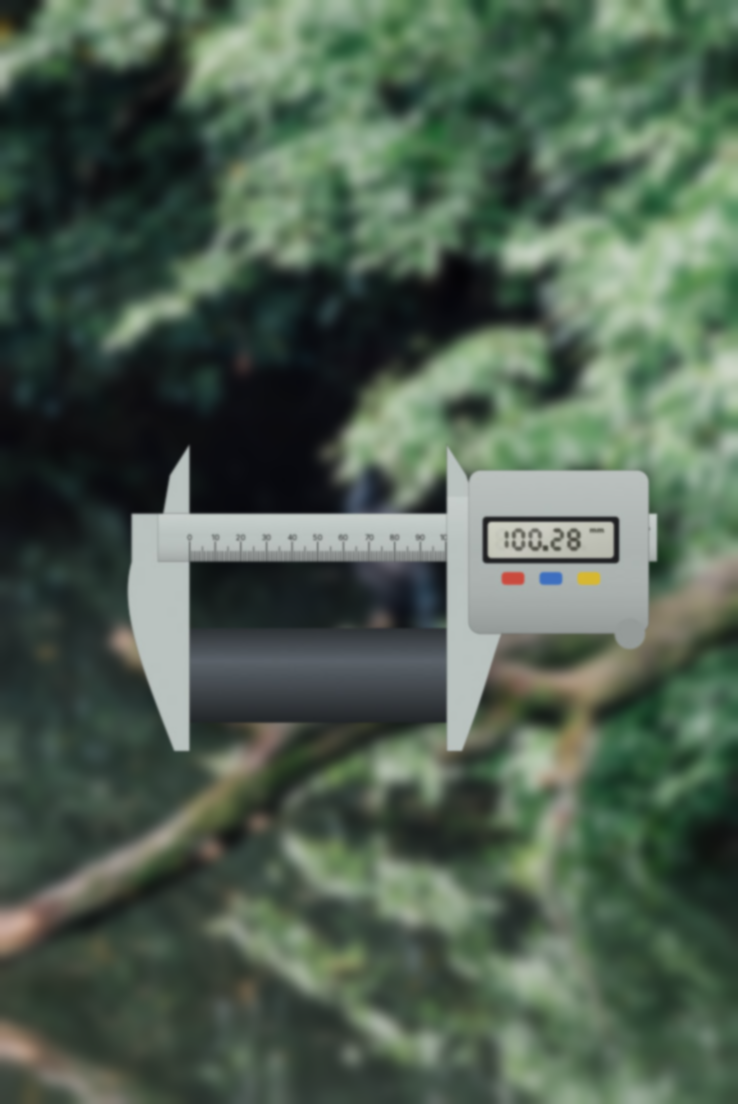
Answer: 100.28mm
